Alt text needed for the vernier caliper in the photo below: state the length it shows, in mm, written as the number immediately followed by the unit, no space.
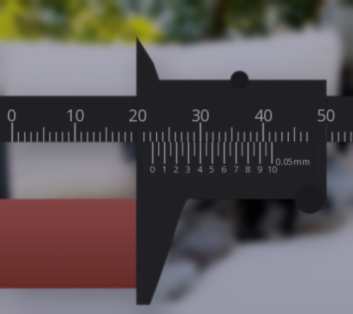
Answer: 22.4mm
